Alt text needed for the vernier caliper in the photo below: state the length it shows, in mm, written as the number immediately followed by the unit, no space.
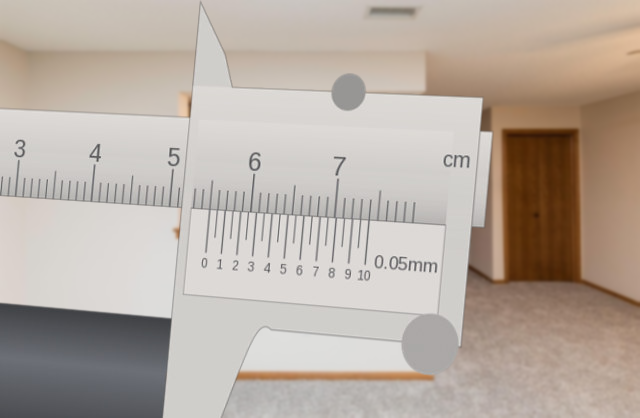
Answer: 55.0mm
